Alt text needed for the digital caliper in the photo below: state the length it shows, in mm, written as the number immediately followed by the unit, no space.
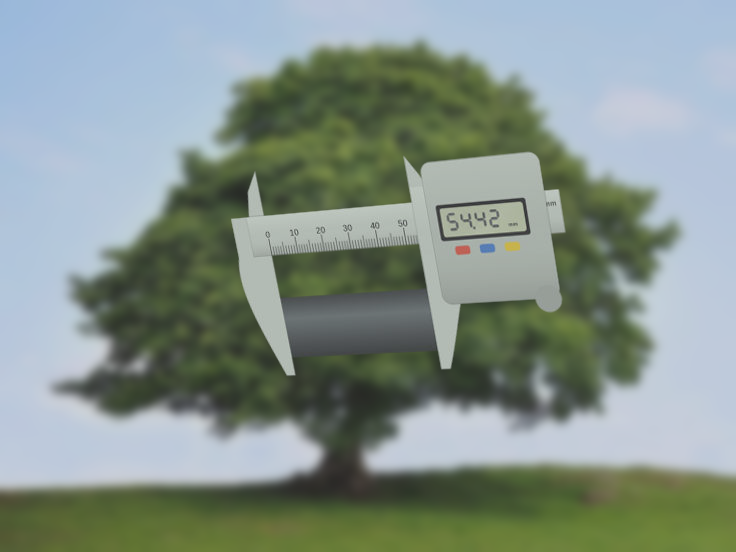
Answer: 54.42mm
